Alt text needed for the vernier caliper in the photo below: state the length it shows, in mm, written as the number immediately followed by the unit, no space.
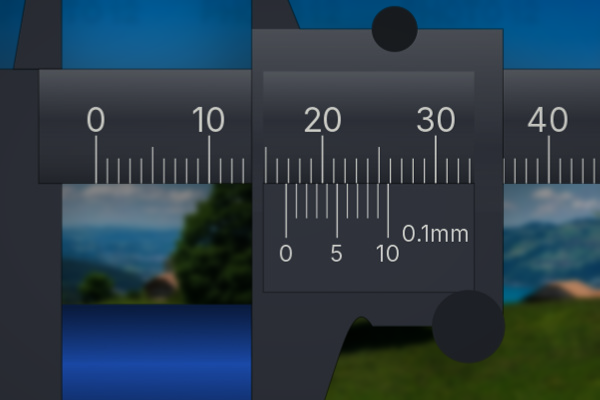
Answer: 16.8mm
